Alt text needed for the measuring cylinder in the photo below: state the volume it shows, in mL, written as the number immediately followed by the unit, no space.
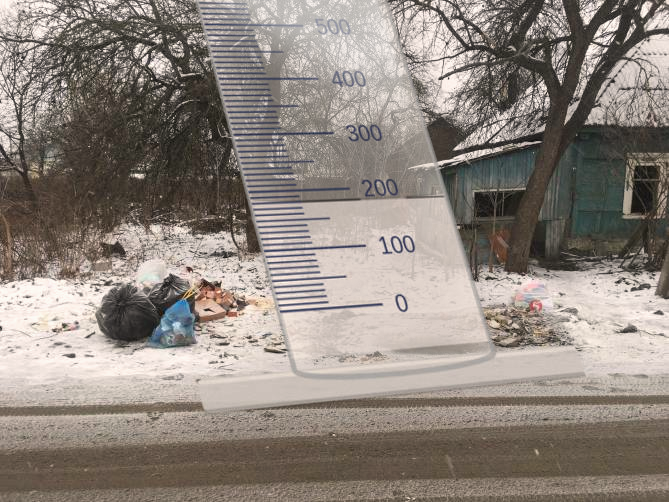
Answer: 180mL
